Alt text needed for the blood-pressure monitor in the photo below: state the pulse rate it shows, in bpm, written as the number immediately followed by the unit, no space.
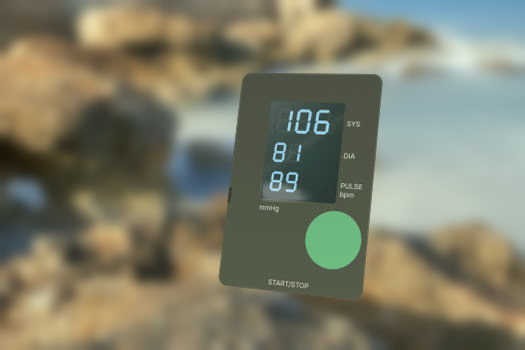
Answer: 89bpm
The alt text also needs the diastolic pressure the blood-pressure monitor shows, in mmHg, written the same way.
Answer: 81mmHg
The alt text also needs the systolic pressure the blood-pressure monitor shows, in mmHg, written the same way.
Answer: 106mmHg
